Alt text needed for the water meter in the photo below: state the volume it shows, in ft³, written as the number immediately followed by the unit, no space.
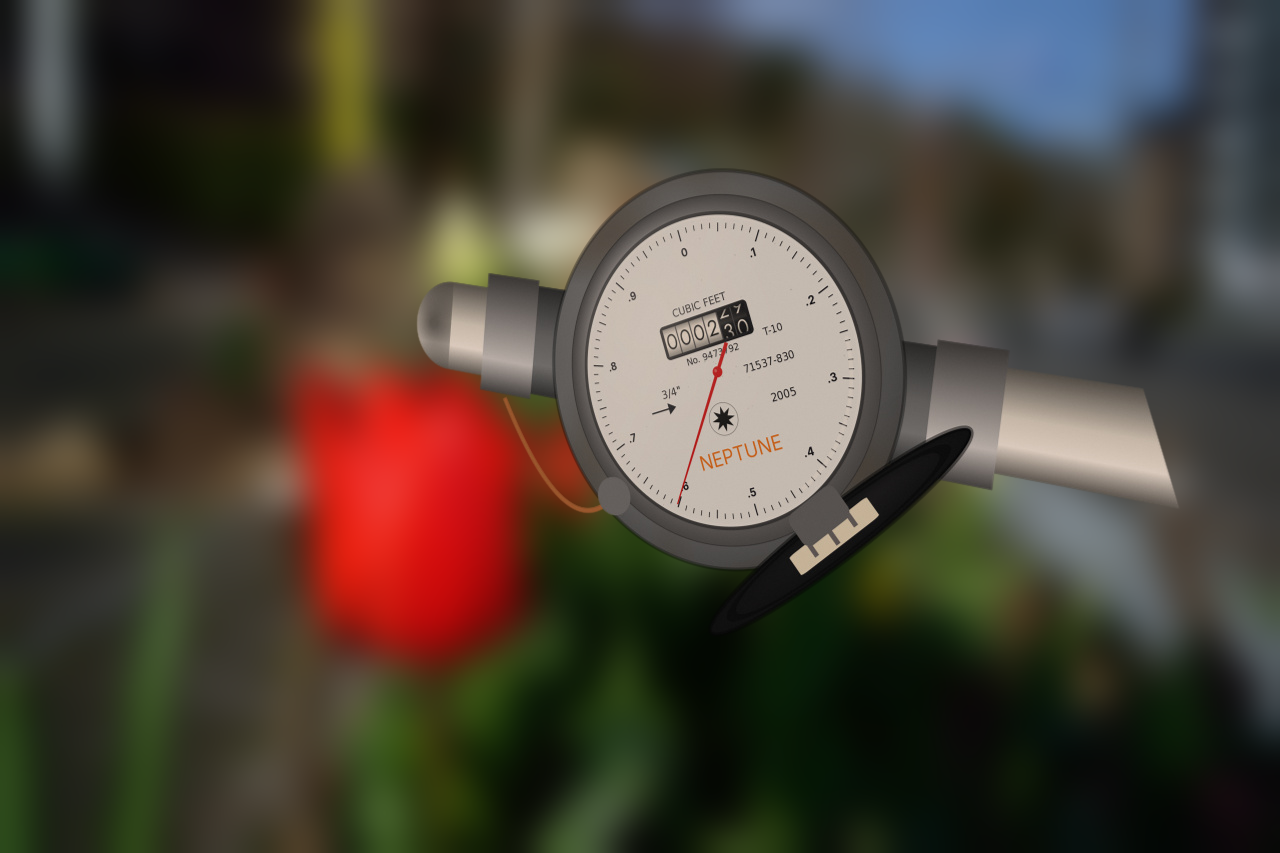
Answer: 229.60ft³
